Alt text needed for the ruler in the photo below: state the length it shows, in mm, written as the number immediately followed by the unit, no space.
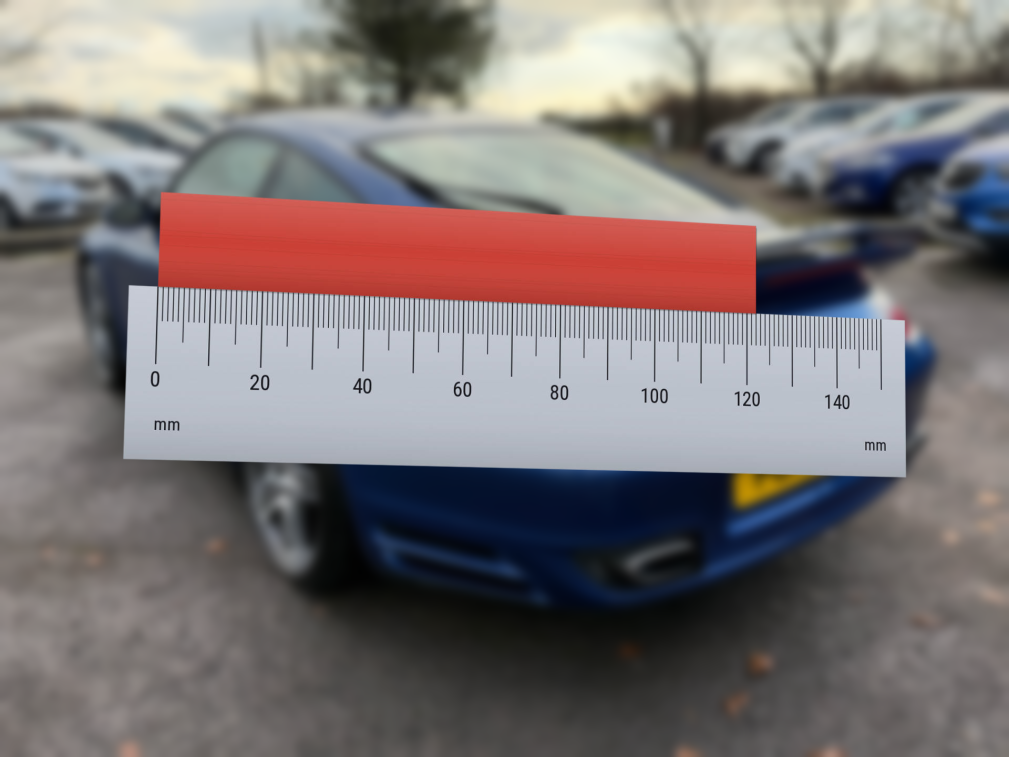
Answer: 122mm
